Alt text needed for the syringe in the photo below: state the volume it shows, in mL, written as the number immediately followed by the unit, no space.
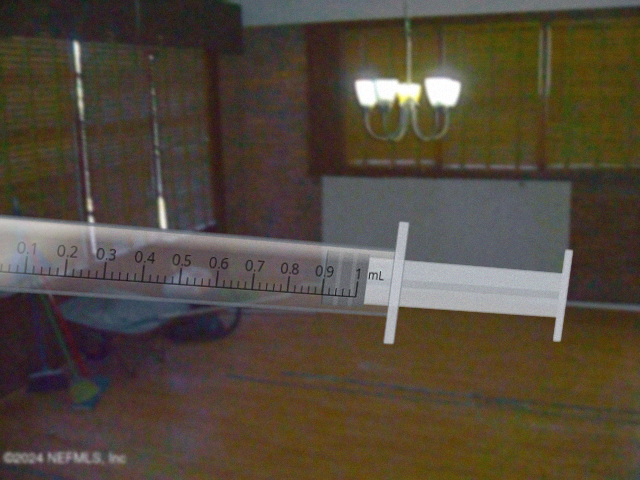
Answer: 0.9mL
